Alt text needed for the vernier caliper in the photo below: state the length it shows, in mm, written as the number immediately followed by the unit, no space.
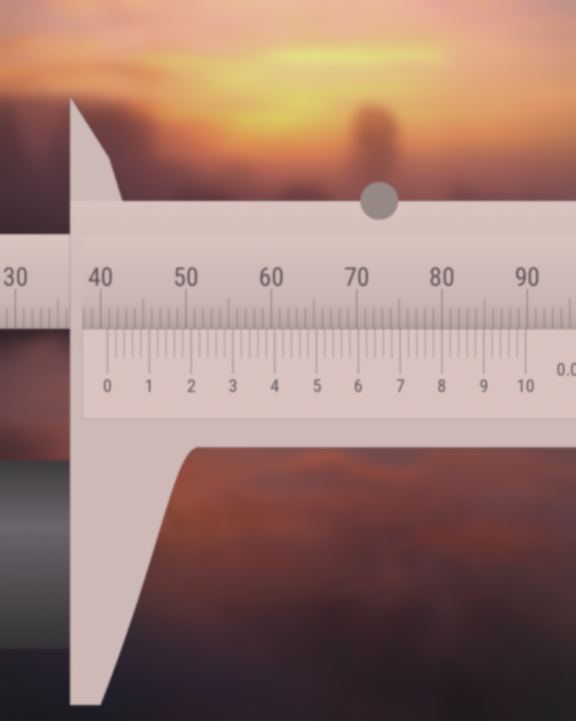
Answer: 40.8mm
